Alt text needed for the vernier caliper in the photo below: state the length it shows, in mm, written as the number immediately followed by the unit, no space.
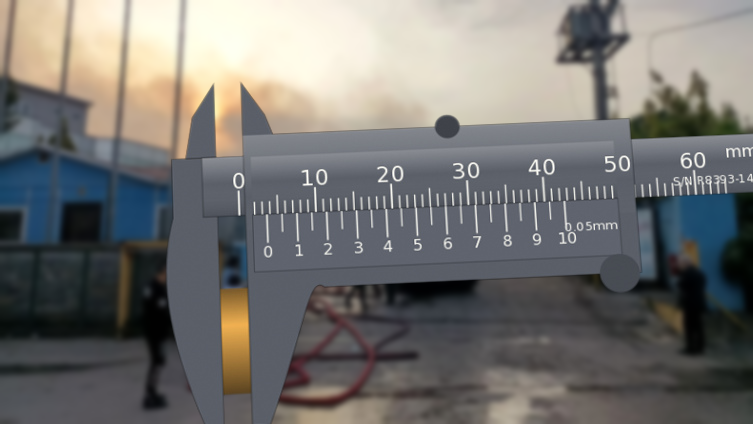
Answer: 3.6mm
